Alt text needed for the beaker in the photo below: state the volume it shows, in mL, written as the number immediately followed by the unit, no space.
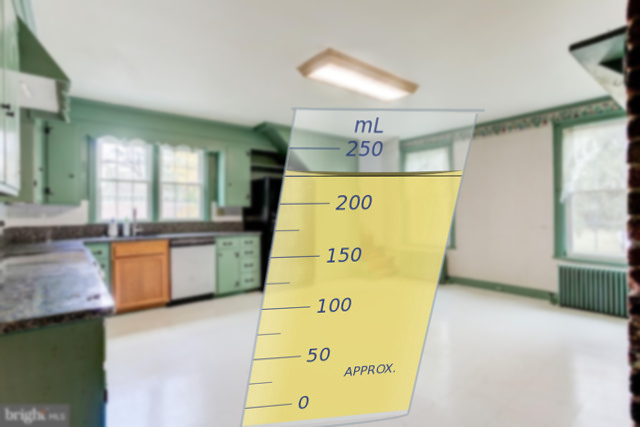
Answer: 225mL
